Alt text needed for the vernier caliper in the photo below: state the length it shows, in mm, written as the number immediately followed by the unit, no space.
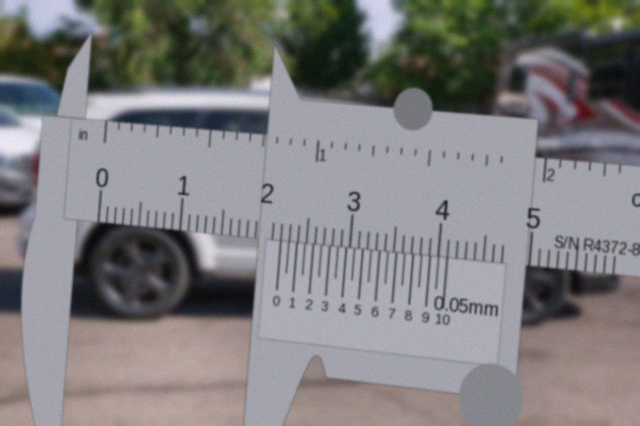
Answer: 22.0mm
